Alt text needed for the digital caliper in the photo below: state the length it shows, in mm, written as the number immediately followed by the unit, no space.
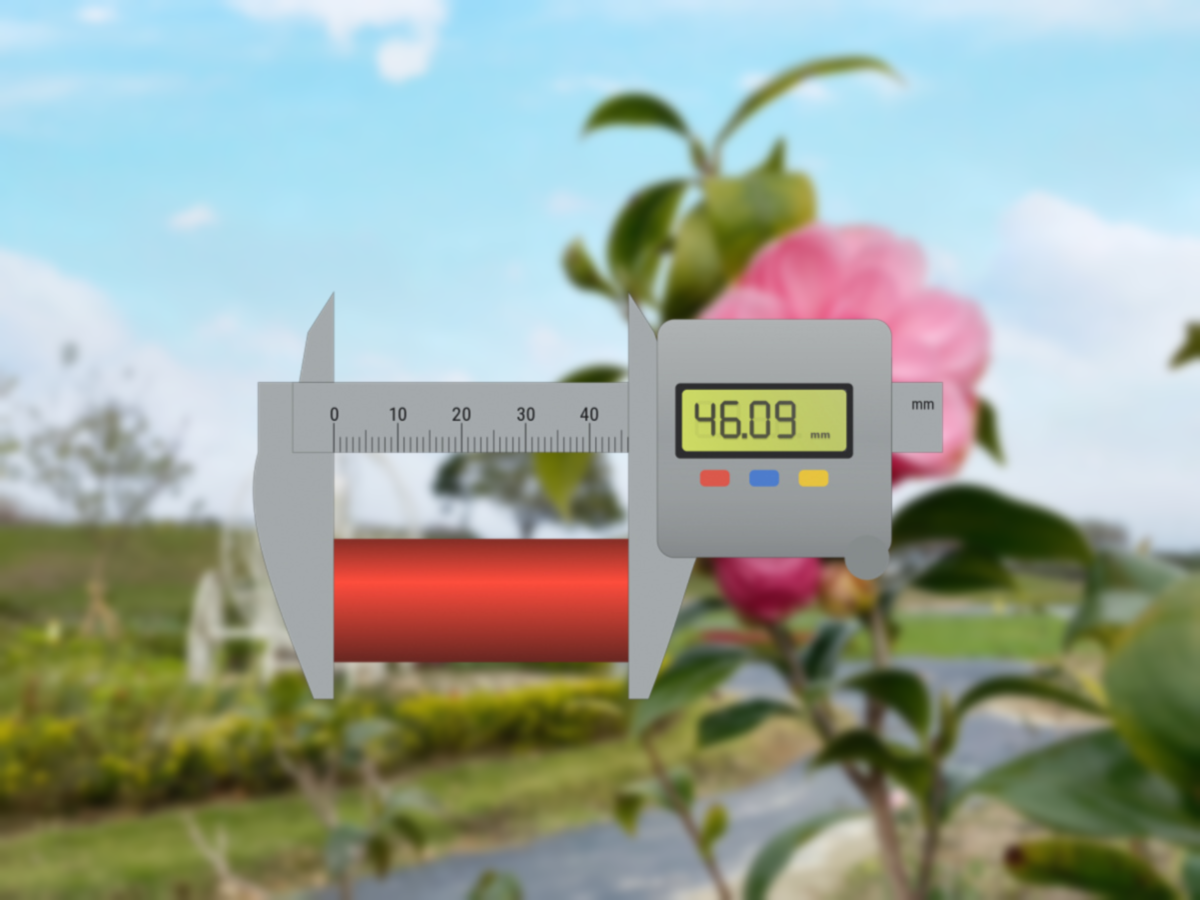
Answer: 46.09mm
